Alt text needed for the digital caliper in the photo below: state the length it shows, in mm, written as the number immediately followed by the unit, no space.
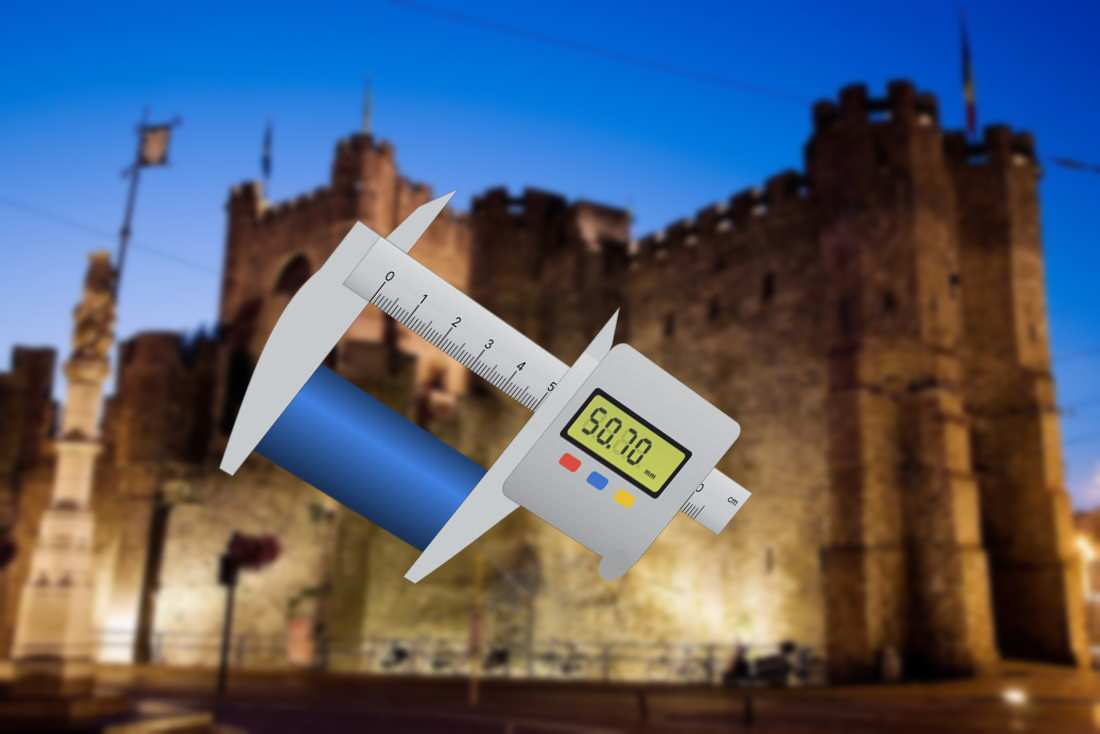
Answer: 50.70mm
